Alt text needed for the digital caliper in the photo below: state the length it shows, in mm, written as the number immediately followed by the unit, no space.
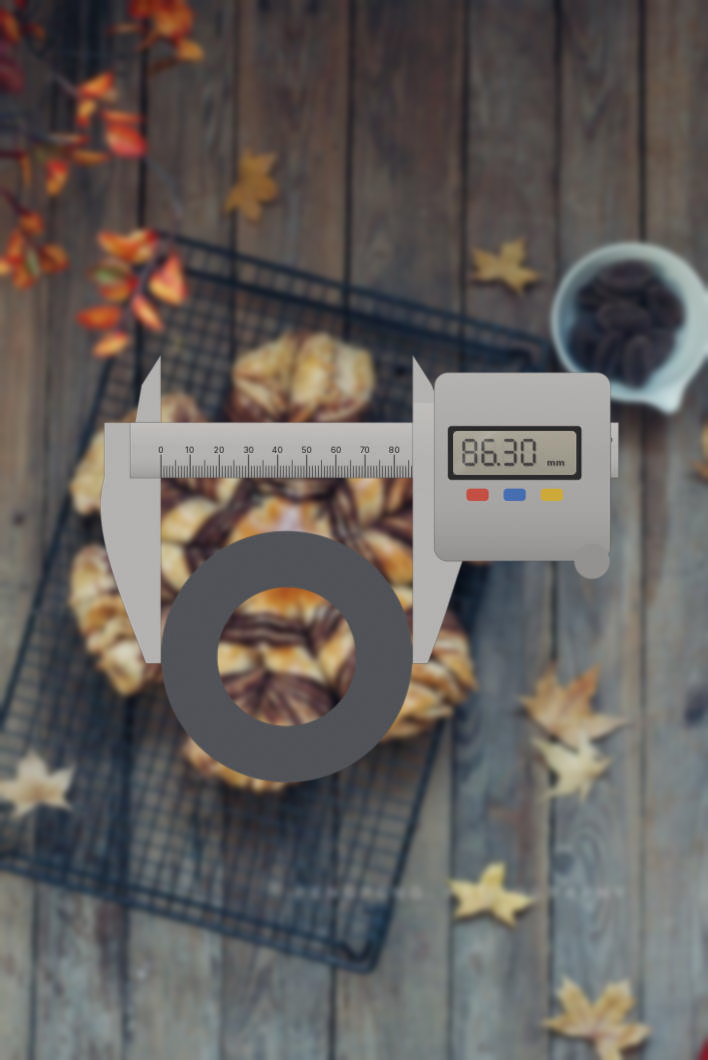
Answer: 86.30mm
